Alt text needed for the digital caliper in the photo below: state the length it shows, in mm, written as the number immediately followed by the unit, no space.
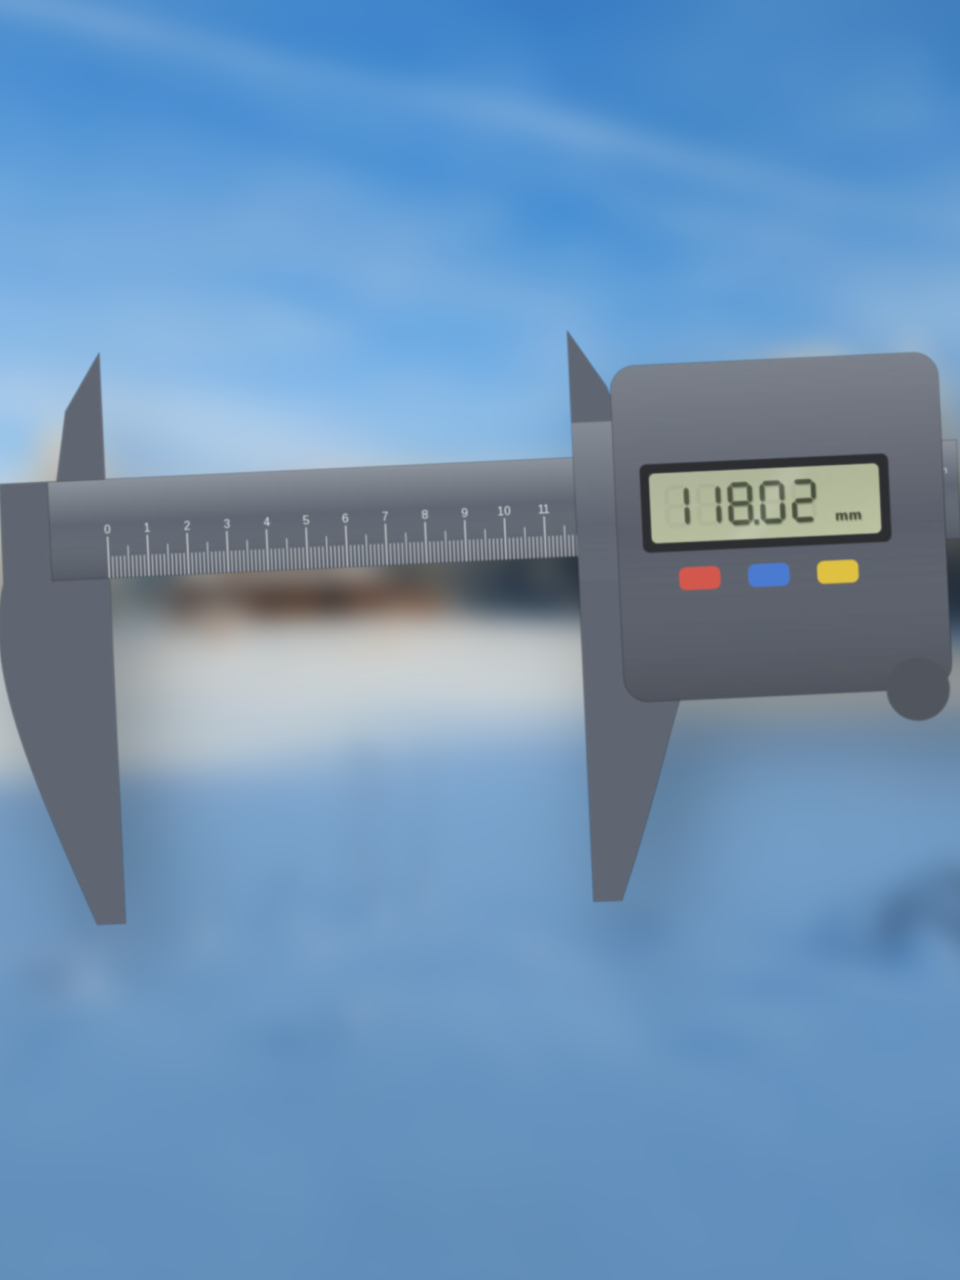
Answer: 118.02mm
